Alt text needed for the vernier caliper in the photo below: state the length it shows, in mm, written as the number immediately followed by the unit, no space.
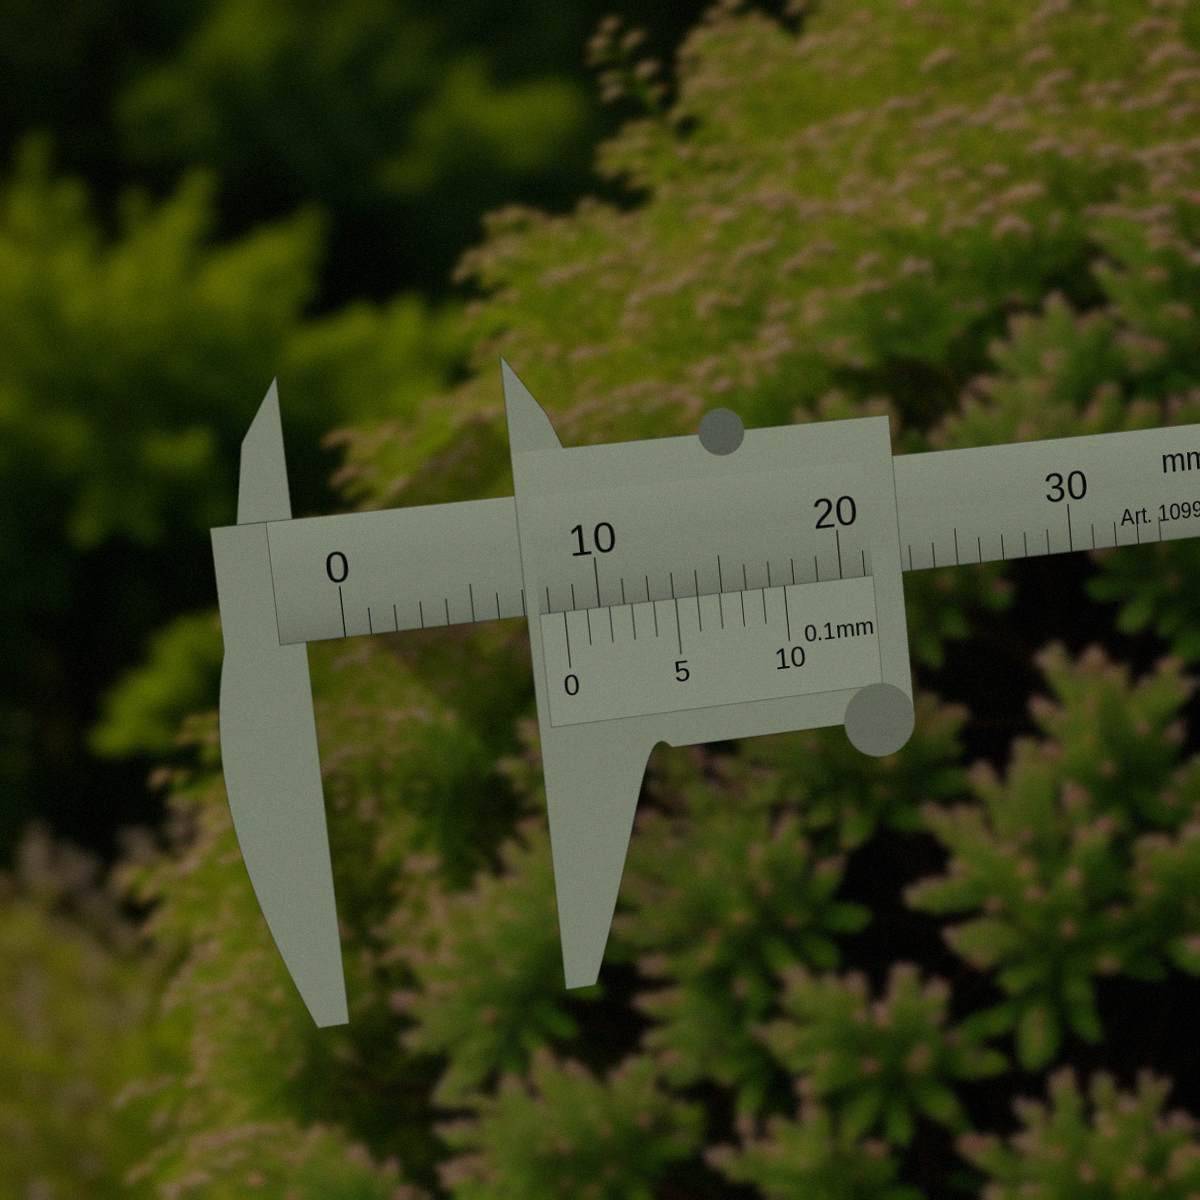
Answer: 8.6mm
